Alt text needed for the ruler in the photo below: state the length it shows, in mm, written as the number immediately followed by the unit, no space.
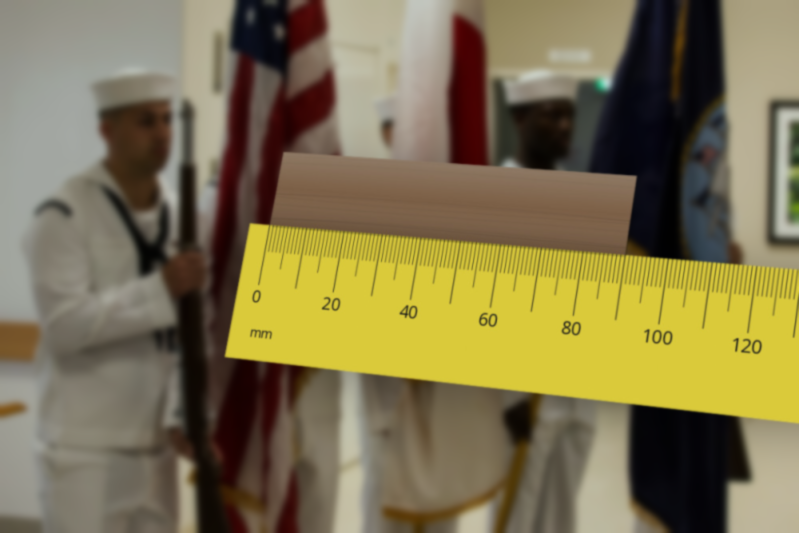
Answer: 90mm
